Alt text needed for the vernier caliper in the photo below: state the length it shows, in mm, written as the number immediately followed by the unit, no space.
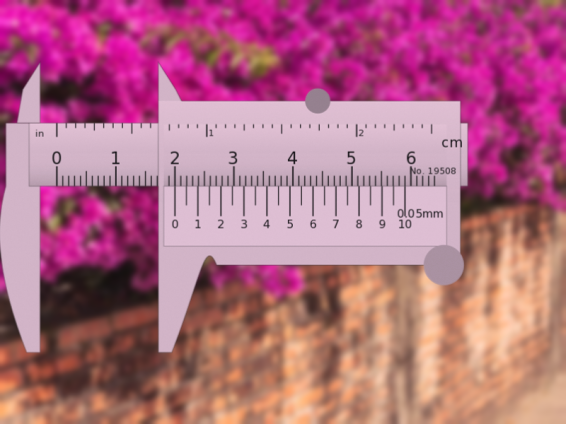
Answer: 20.0mm
